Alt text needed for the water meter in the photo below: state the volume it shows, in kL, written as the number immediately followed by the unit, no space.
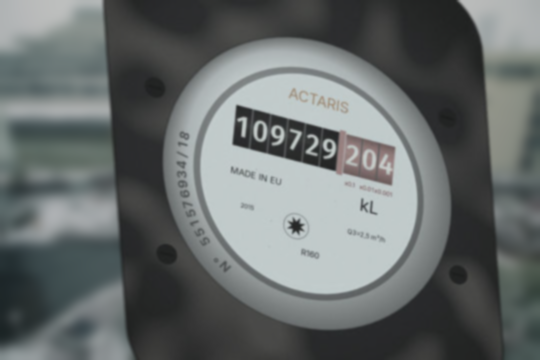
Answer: 109729.204kL
